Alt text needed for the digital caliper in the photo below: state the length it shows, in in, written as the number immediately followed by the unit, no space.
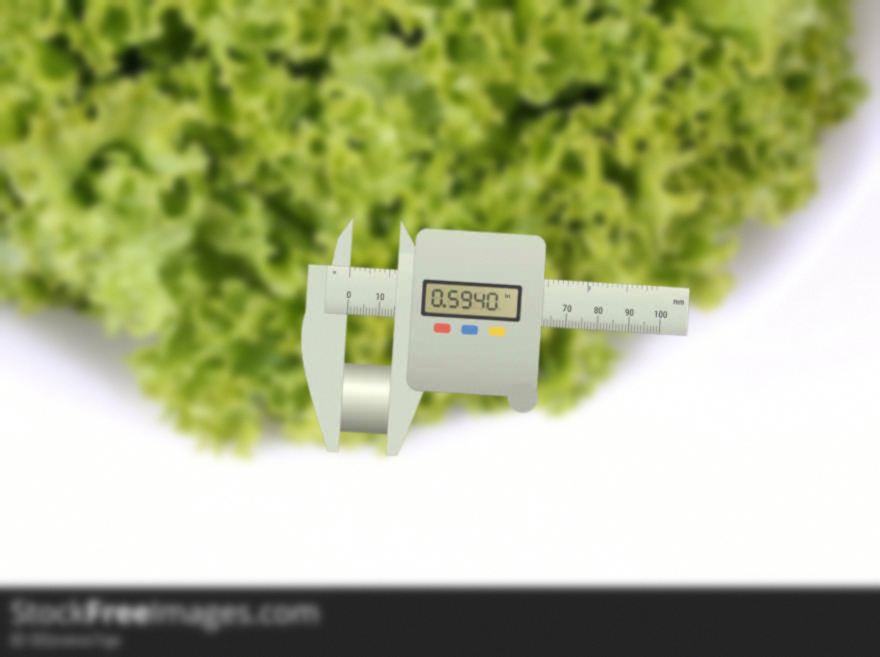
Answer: 0.5940in
